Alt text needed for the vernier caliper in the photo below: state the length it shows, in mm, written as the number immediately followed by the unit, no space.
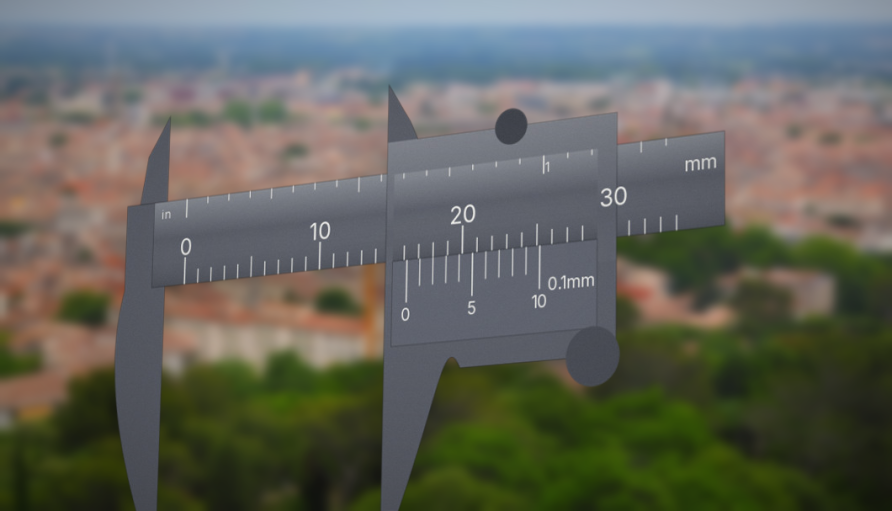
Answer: 16.2mm
